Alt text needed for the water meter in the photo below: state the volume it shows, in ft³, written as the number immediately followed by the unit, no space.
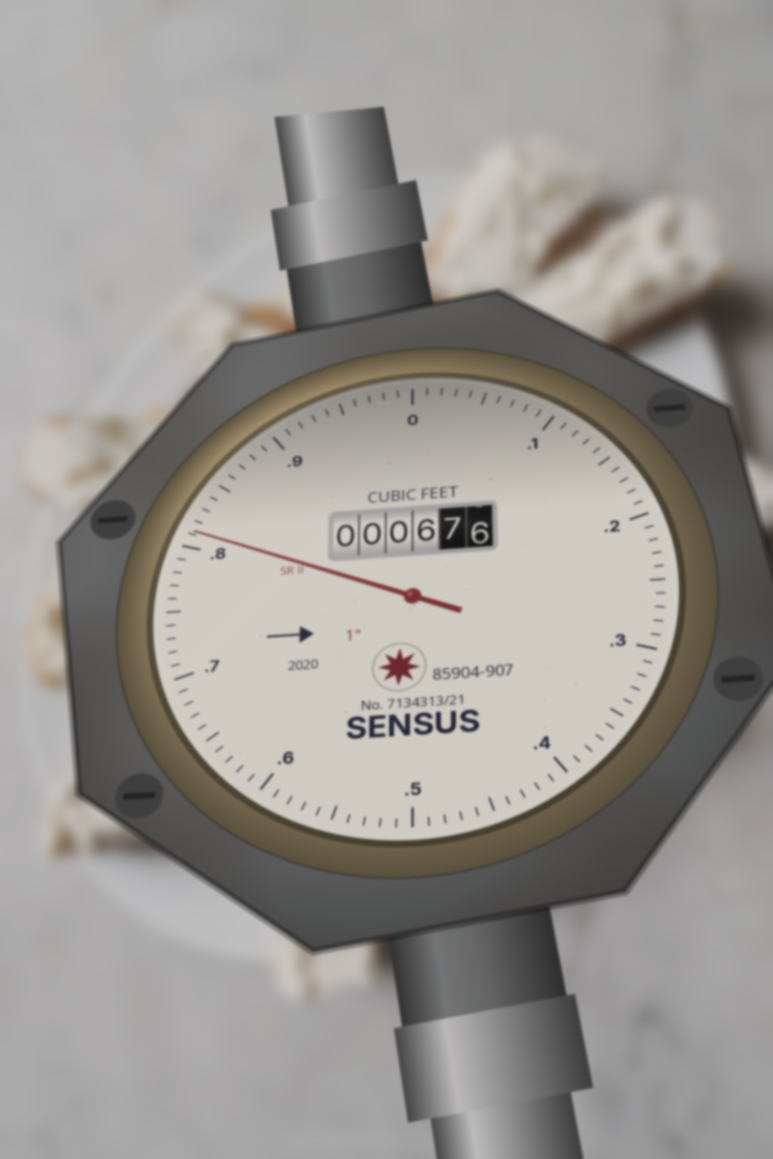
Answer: 675.81ft³
